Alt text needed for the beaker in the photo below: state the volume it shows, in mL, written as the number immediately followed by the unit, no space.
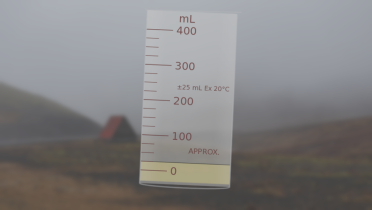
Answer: 25mL
